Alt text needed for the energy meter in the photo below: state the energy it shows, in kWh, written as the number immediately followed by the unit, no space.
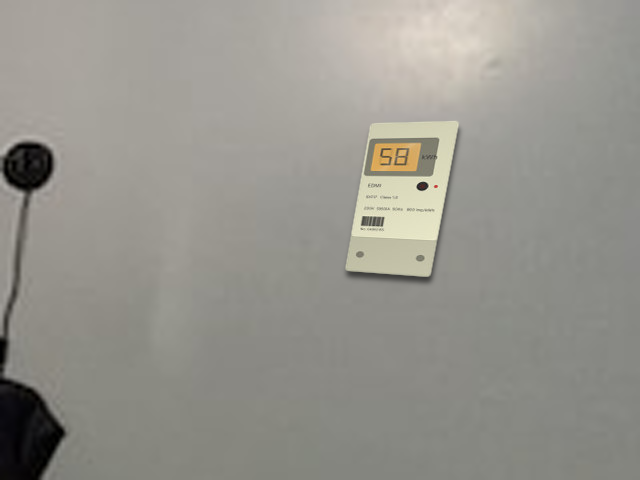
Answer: 58kWh
